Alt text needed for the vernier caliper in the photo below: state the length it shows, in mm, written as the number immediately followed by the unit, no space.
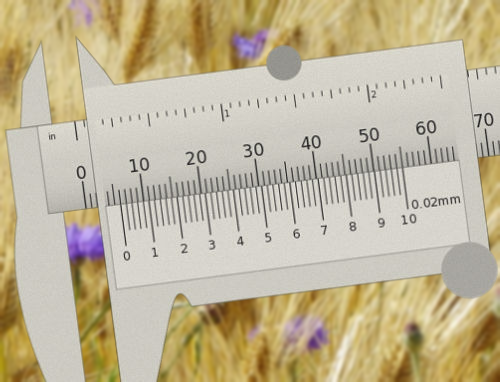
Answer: 6.0mm
